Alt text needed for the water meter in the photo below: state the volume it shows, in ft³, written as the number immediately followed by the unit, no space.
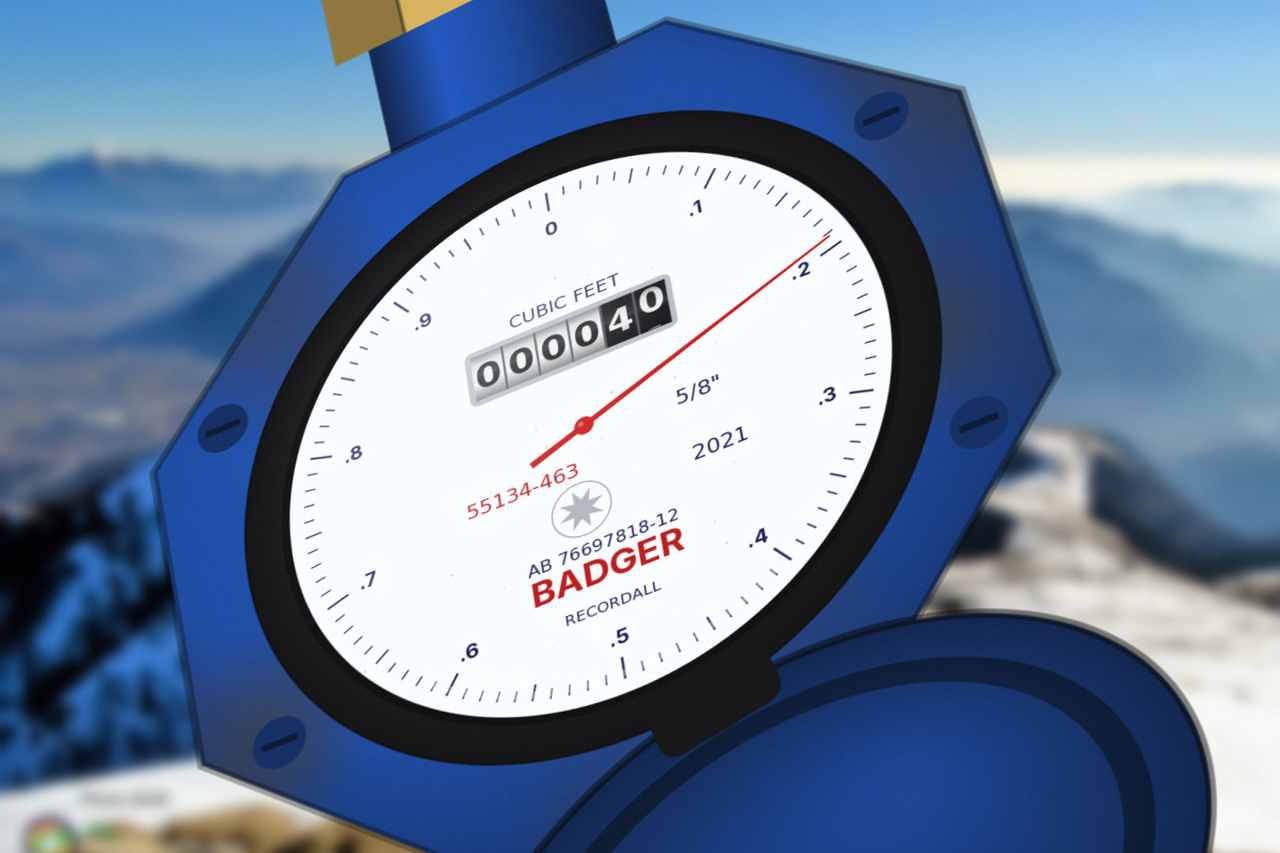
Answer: 40.19ft³
